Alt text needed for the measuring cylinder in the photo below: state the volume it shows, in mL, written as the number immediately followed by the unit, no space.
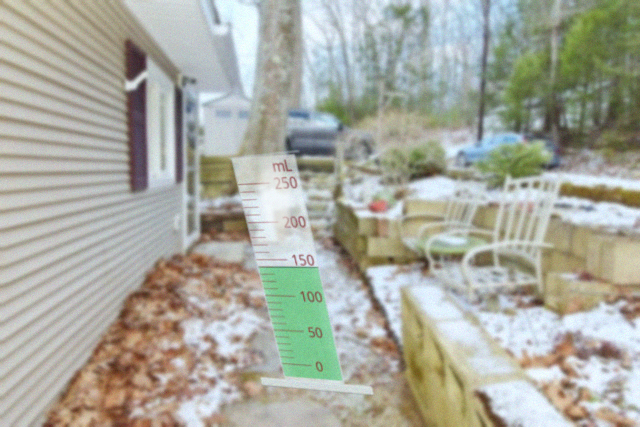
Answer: 140mL
